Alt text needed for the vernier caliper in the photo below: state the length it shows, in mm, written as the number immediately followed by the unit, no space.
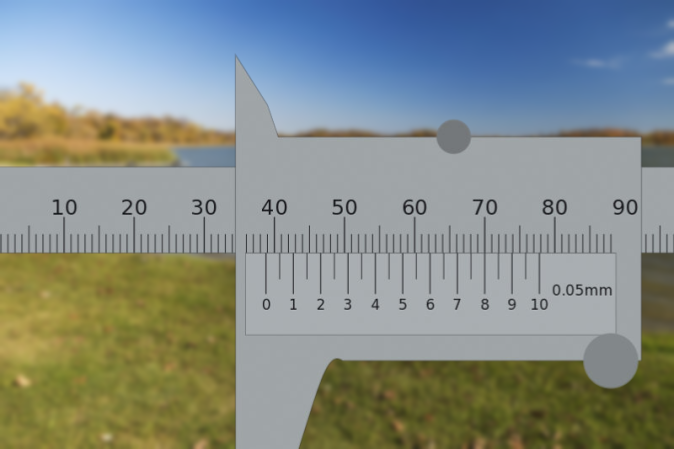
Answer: 38.8mm
